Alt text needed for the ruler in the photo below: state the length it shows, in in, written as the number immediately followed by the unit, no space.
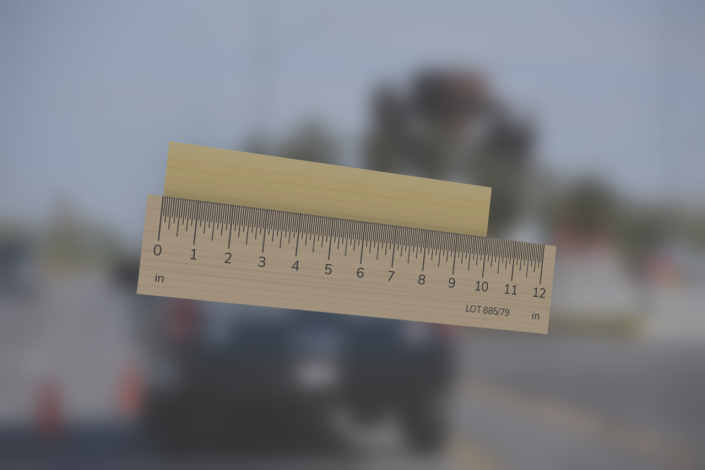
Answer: 10in
